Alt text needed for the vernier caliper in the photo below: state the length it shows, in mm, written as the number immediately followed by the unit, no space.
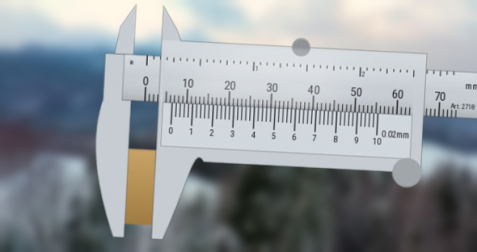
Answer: 6.5mm
